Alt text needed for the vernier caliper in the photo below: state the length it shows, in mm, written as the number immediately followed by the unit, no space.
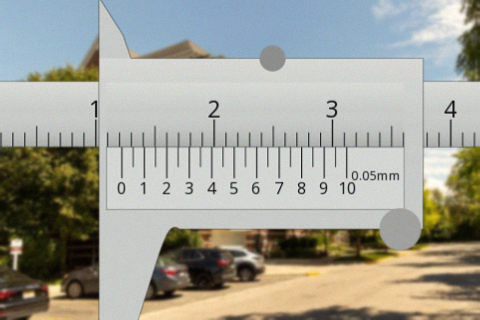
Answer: 12.2mm
